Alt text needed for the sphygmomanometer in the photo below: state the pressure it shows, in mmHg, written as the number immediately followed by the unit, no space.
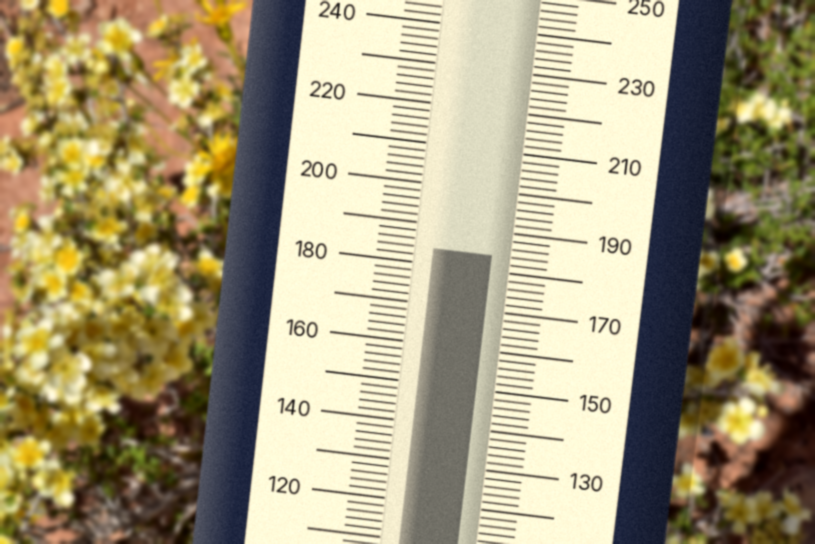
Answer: 184mmHg
